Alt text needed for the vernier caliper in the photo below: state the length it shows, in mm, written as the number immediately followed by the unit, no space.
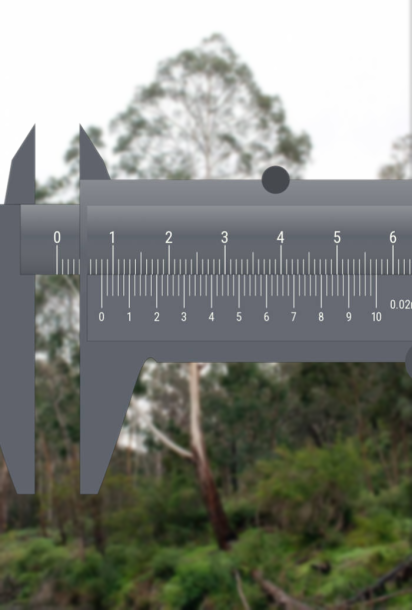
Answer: 8.0mm
